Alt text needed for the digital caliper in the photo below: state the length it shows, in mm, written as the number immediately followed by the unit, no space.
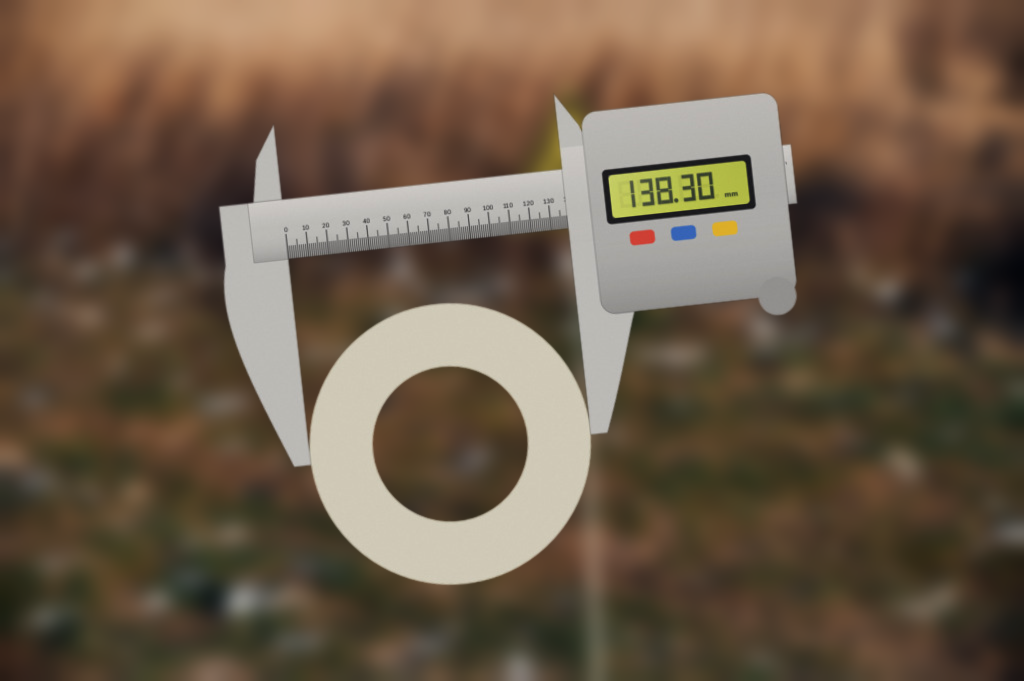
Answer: 138.30mm
